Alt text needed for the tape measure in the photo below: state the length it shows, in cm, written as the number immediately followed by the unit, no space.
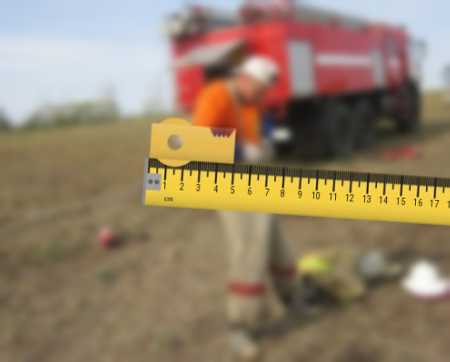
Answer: 5cm
